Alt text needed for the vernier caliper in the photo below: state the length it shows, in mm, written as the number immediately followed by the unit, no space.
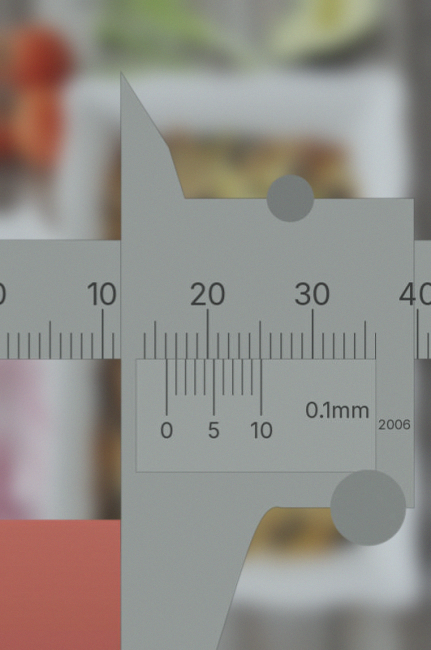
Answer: 16.1mm
